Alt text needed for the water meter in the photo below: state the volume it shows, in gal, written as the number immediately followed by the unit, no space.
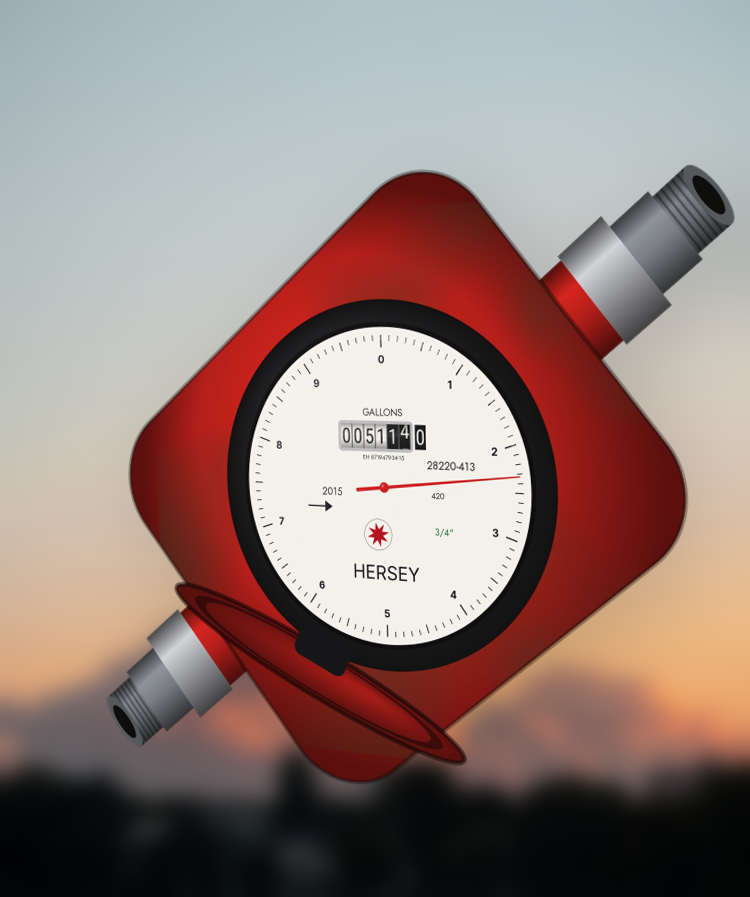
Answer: 51142.3gal
